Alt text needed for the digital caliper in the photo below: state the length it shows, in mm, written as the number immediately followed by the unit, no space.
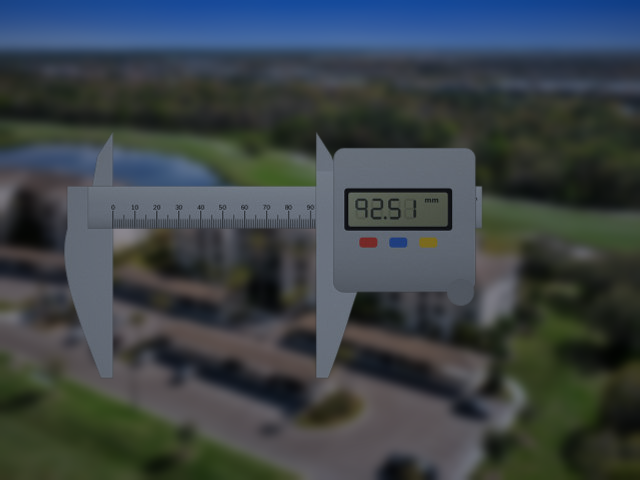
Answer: 92.51mm
